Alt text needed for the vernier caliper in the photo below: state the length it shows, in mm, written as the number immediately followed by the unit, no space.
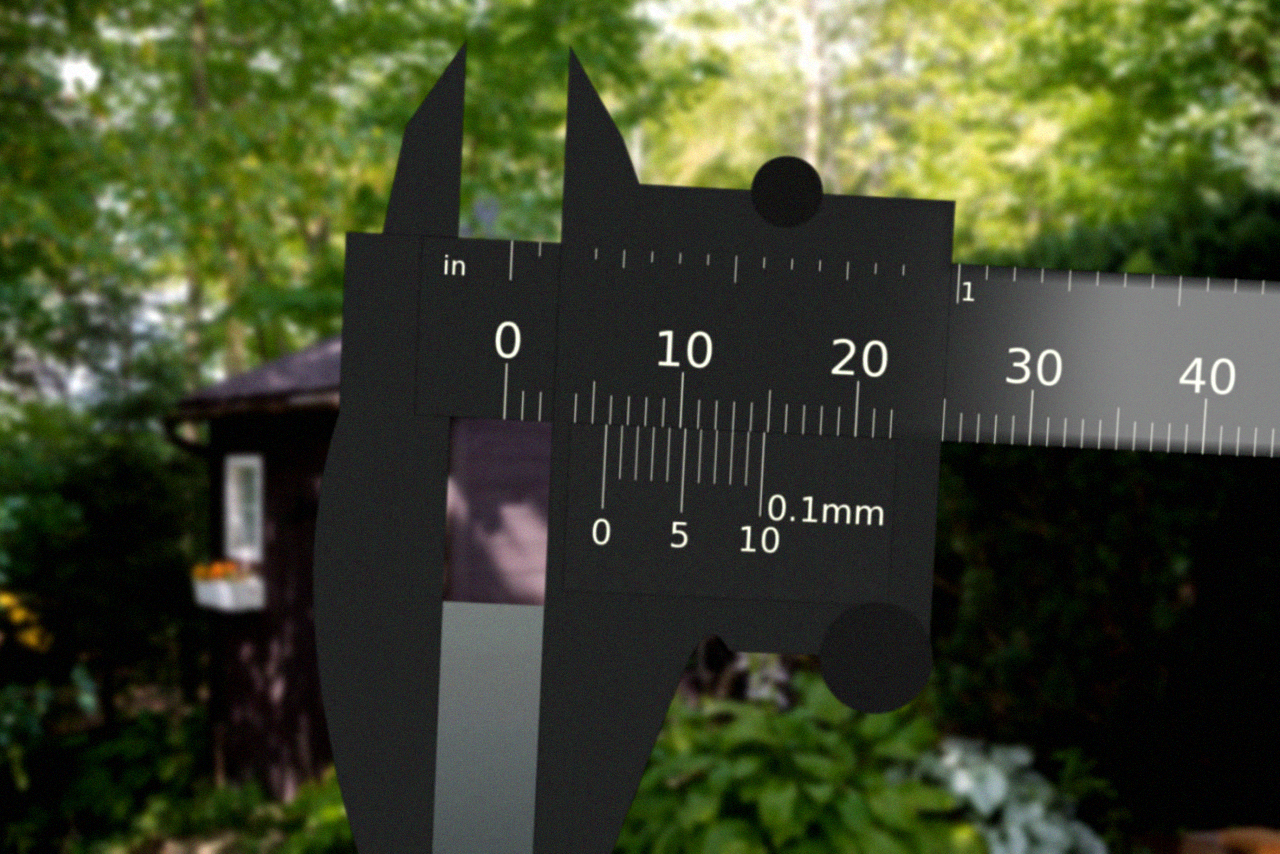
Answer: 5.8mm
